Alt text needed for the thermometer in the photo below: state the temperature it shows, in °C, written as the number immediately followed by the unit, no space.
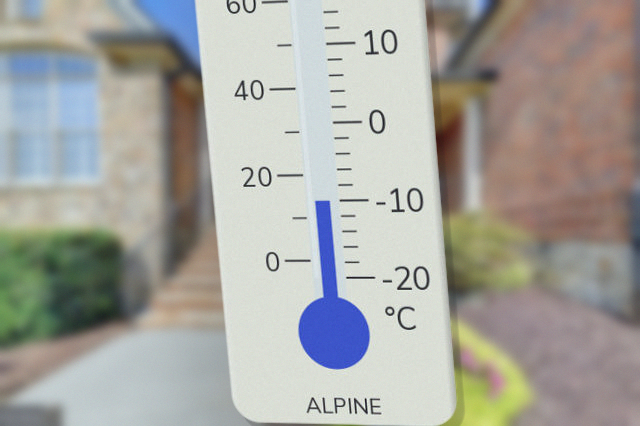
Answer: -10°C
